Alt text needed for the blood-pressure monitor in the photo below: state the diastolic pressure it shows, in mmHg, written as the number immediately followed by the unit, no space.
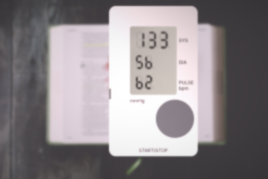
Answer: 56mmHg
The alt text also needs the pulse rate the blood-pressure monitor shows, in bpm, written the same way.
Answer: 62bpm
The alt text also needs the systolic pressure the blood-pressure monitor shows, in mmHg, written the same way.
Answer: 133mmHg
